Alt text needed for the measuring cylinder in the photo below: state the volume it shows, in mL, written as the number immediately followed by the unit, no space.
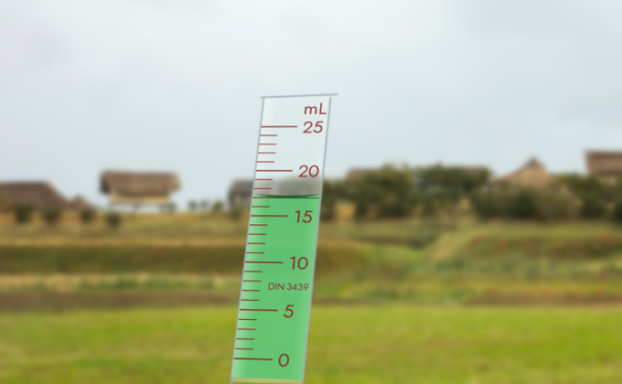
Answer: 17mL
